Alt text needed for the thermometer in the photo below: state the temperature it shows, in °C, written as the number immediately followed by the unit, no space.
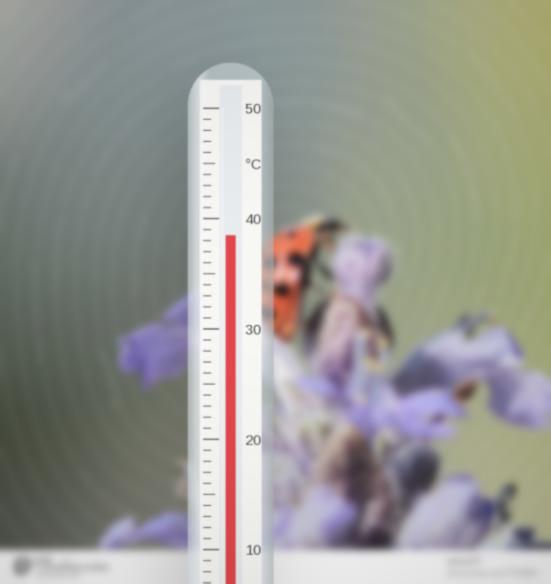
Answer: 38.5°C
